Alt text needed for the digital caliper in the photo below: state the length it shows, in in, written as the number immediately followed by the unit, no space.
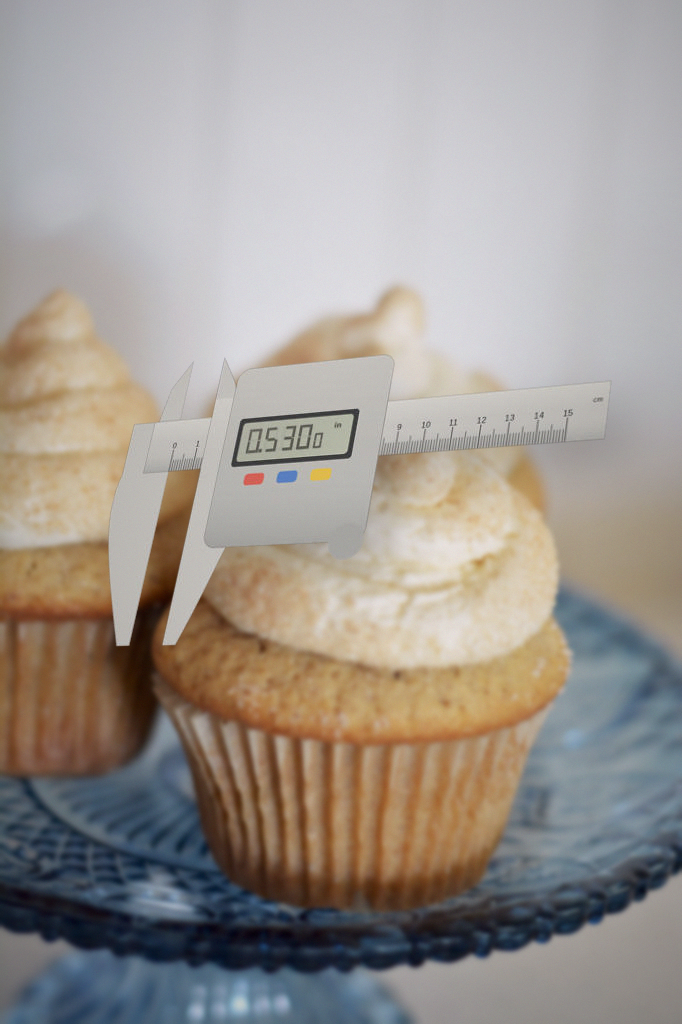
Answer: 0.5300in
